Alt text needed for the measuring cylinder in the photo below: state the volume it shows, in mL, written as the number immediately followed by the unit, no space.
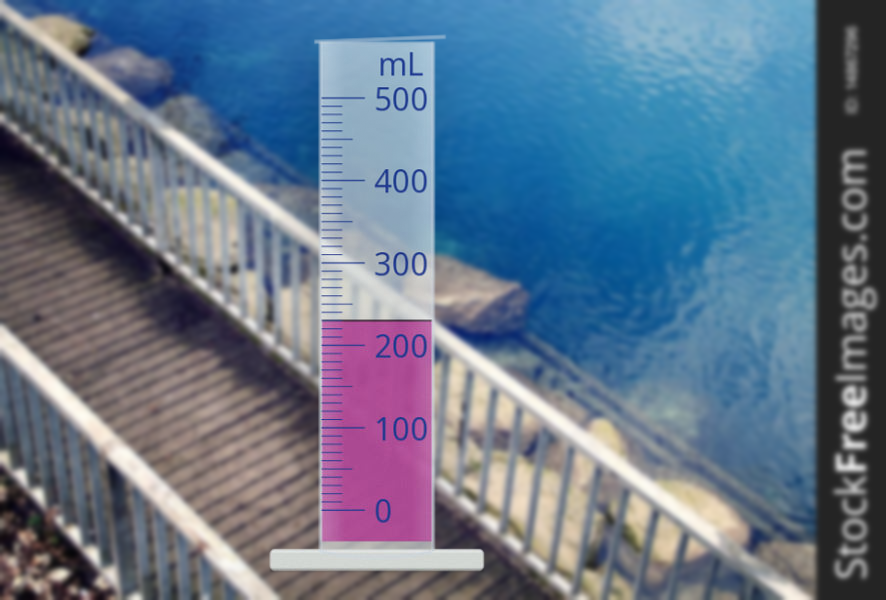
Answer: 230mL
